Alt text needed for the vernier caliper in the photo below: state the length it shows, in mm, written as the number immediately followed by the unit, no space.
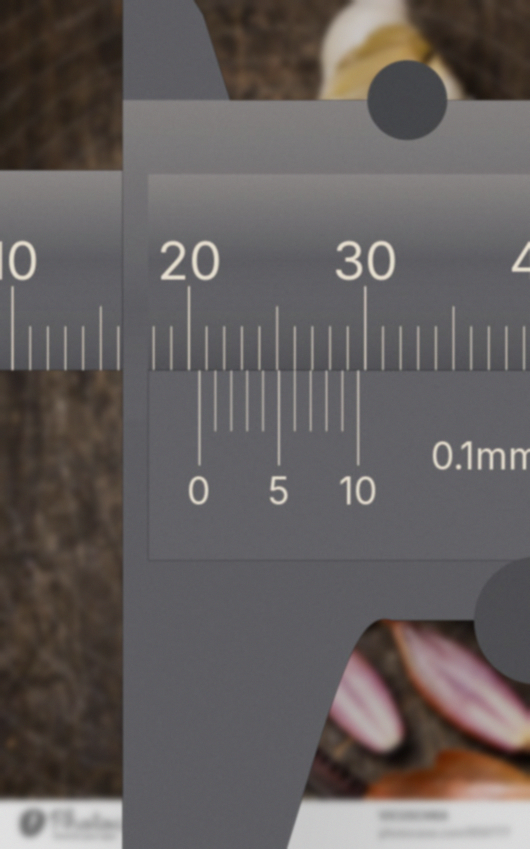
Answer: 20.6mm
